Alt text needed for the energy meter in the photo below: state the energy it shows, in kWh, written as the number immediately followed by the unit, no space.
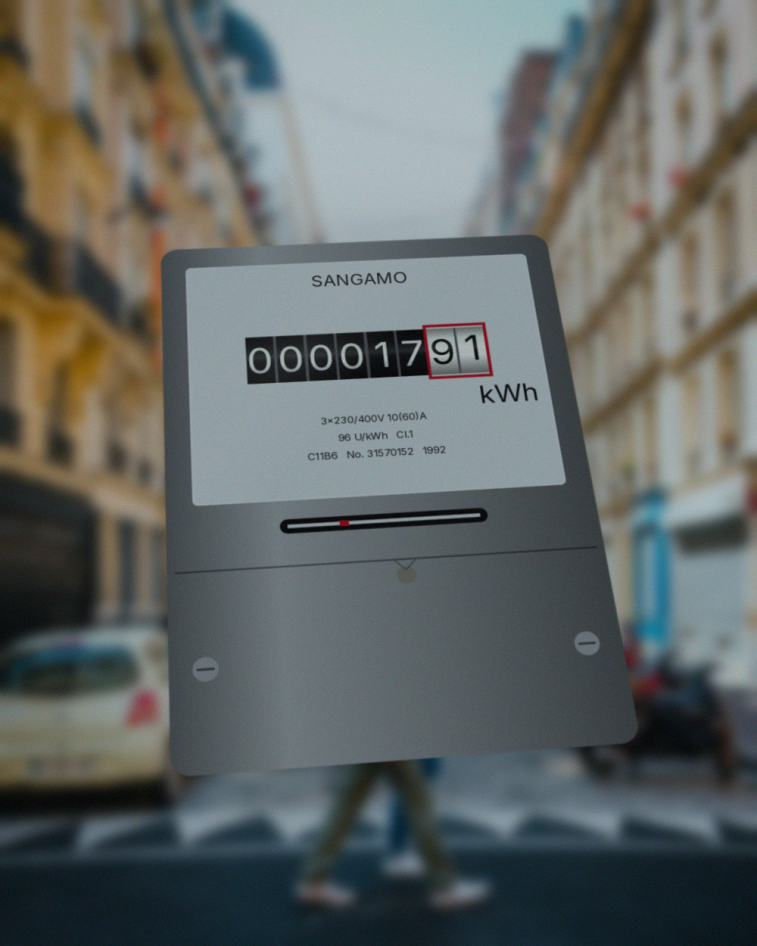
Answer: 17.91kWh
